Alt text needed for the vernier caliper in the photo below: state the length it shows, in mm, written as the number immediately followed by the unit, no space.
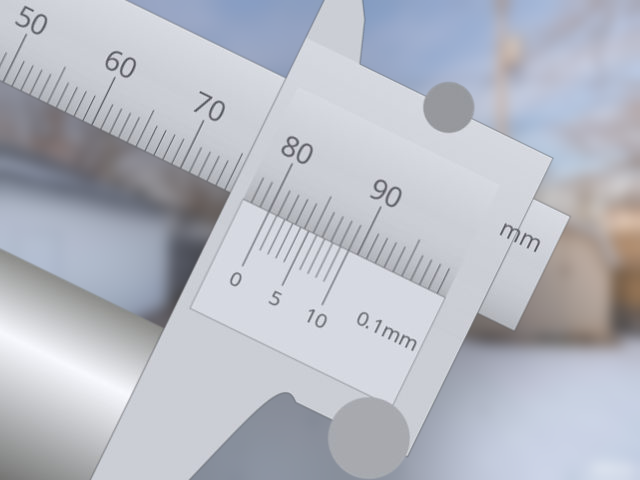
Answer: 80.0mm
